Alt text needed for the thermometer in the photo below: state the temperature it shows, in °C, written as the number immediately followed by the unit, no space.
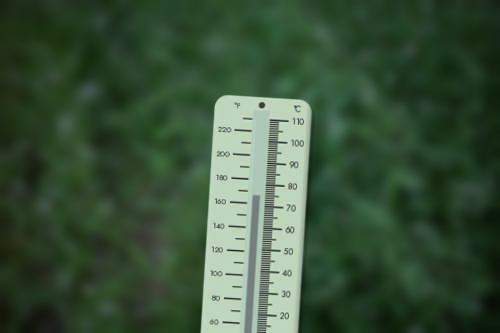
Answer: 75°C
